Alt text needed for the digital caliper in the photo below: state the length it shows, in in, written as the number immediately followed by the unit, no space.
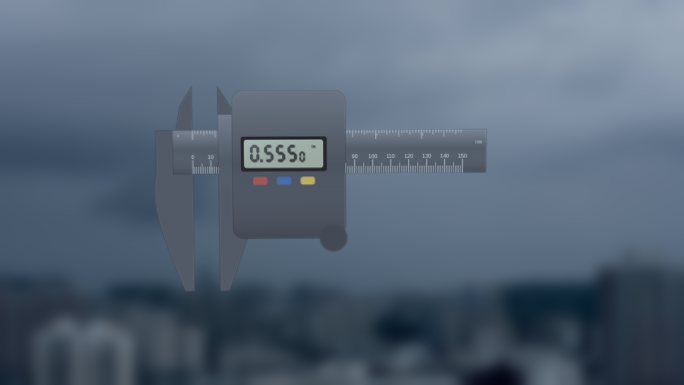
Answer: 0.5550in
